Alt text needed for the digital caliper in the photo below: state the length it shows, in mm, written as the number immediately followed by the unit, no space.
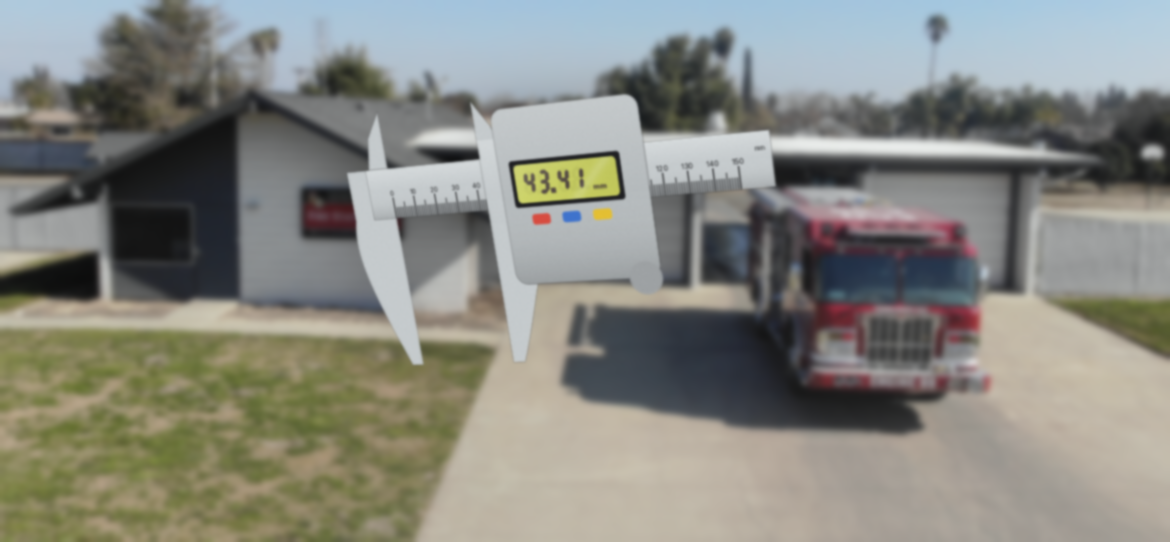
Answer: 43.41mm
